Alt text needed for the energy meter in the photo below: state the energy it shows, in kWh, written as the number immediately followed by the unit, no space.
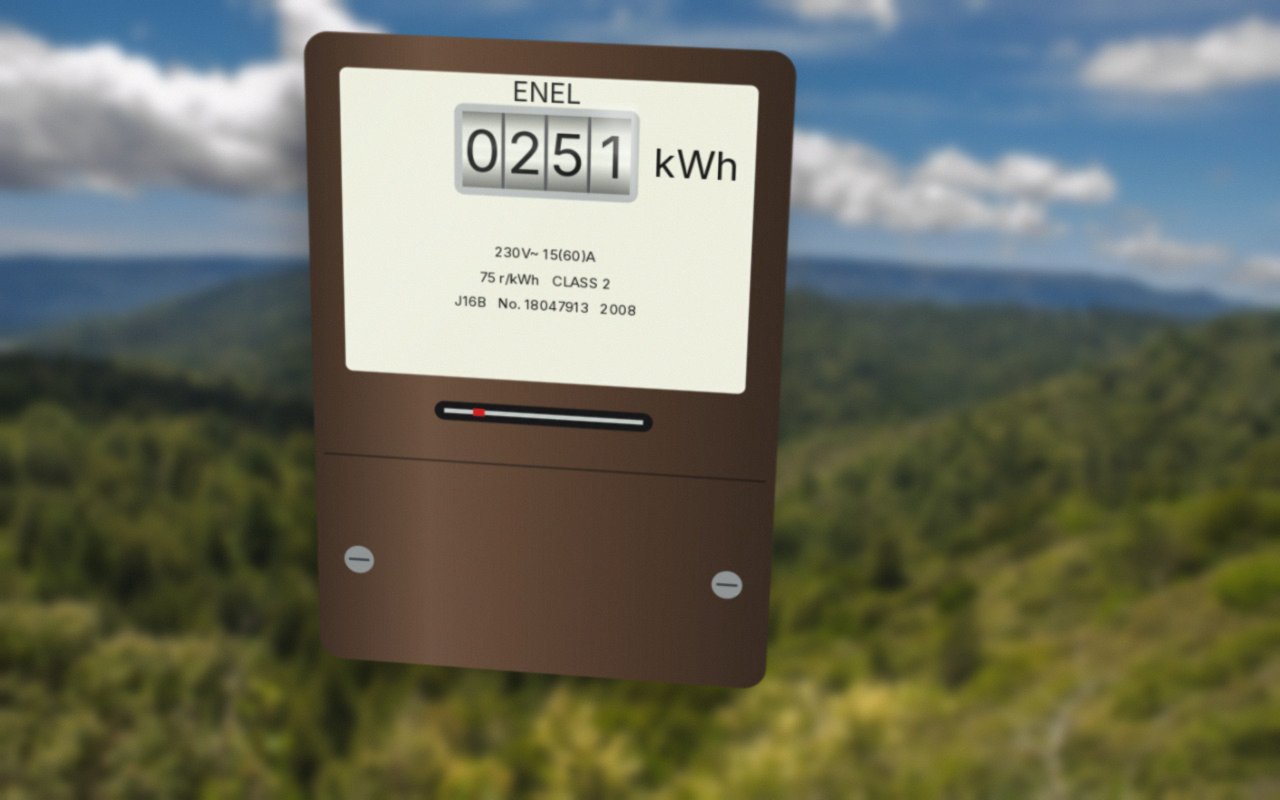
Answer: 251kWh
